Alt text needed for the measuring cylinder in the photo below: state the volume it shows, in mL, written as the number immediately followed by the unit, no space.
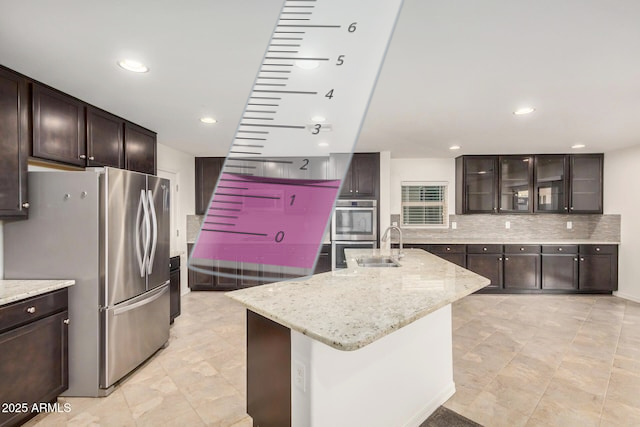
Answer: 1.4mL
